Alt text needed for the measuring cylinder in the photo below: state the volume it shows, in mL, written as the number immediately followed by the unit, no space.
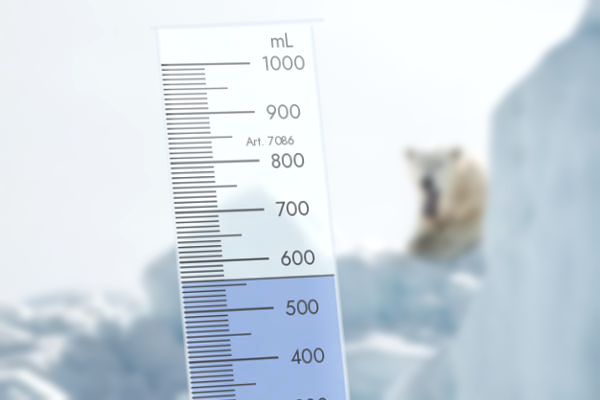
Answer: 560mL
